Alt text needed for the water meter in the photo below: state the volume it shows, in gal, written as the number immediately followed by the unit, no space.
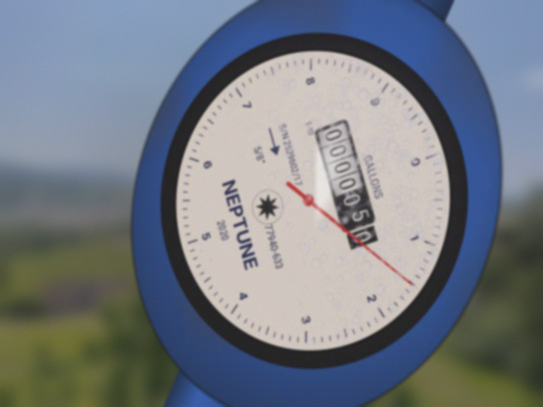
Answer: 51.5gal
